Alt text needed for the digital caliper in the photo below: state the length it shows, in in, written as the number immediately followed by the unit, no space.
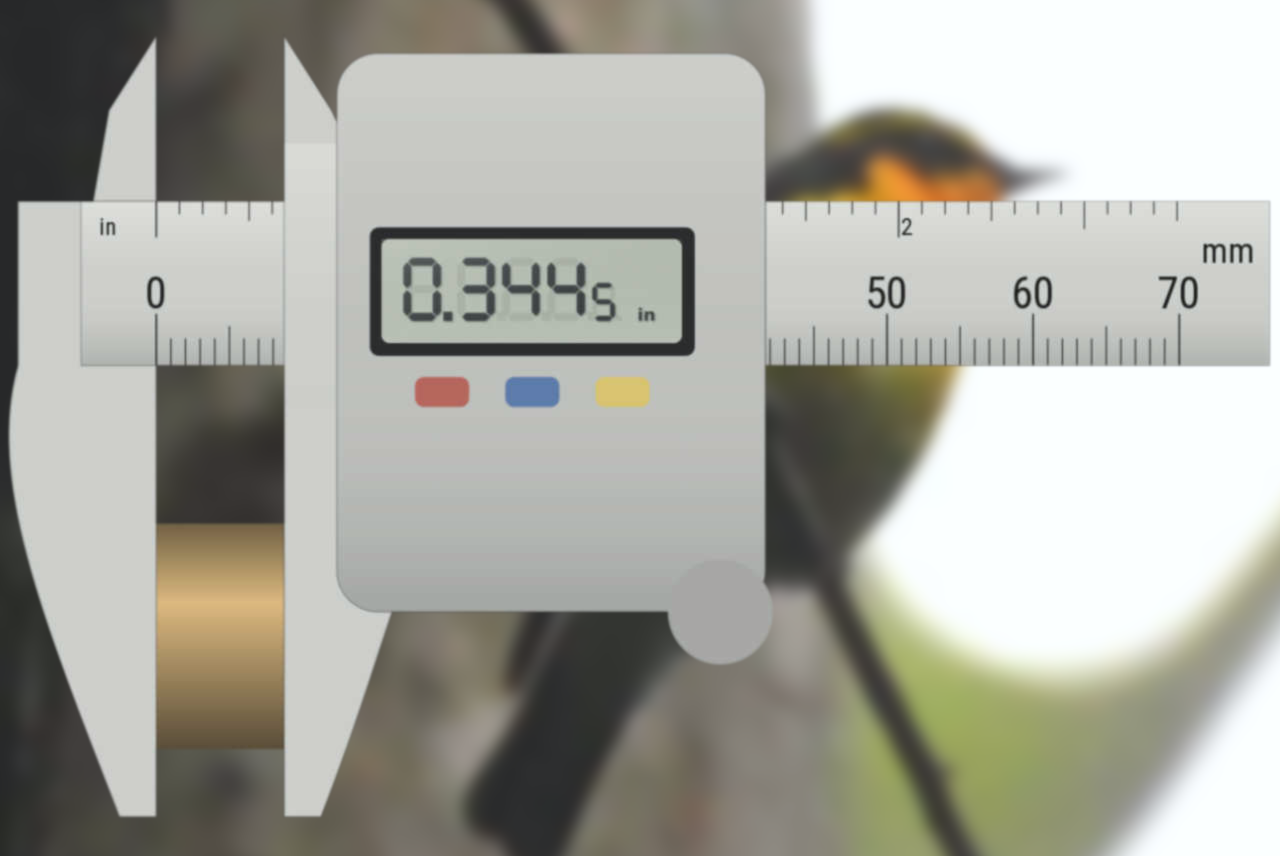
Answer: 0.3445in
